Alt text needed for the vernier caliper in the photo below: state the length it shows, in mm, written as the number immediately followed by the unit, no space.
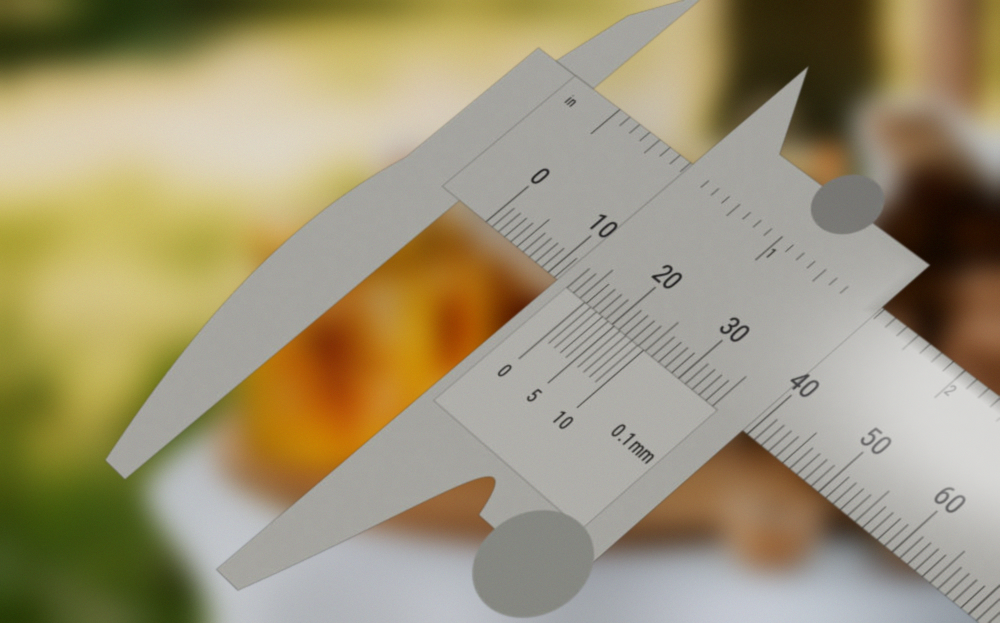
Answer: 15.8mm
